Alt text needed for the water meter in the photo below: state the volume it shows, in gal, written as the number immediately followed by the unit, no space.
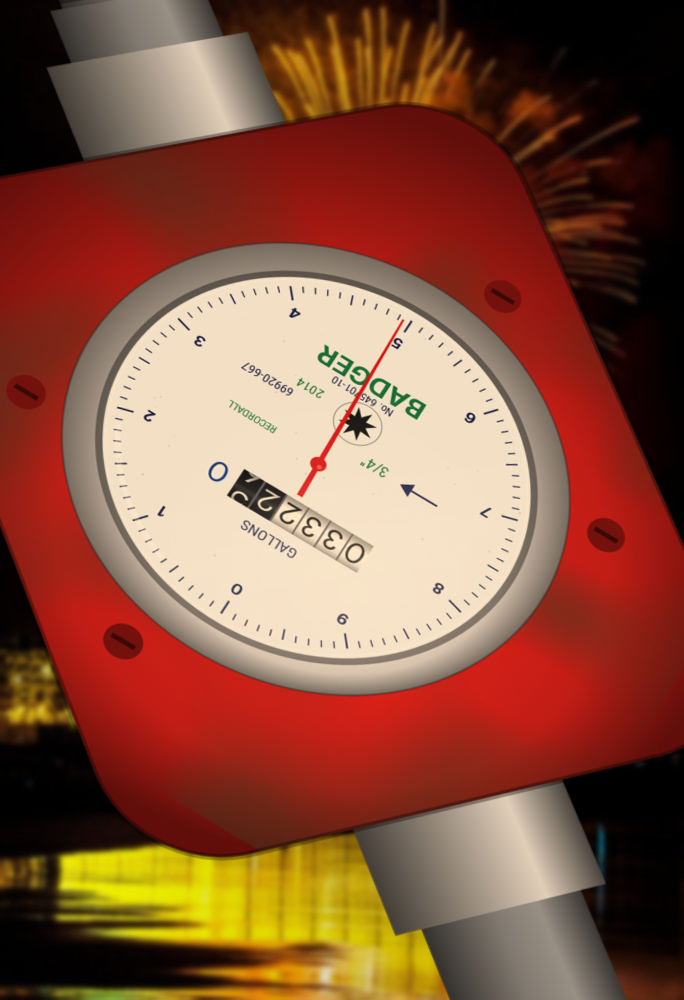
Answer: 332254.9gal
